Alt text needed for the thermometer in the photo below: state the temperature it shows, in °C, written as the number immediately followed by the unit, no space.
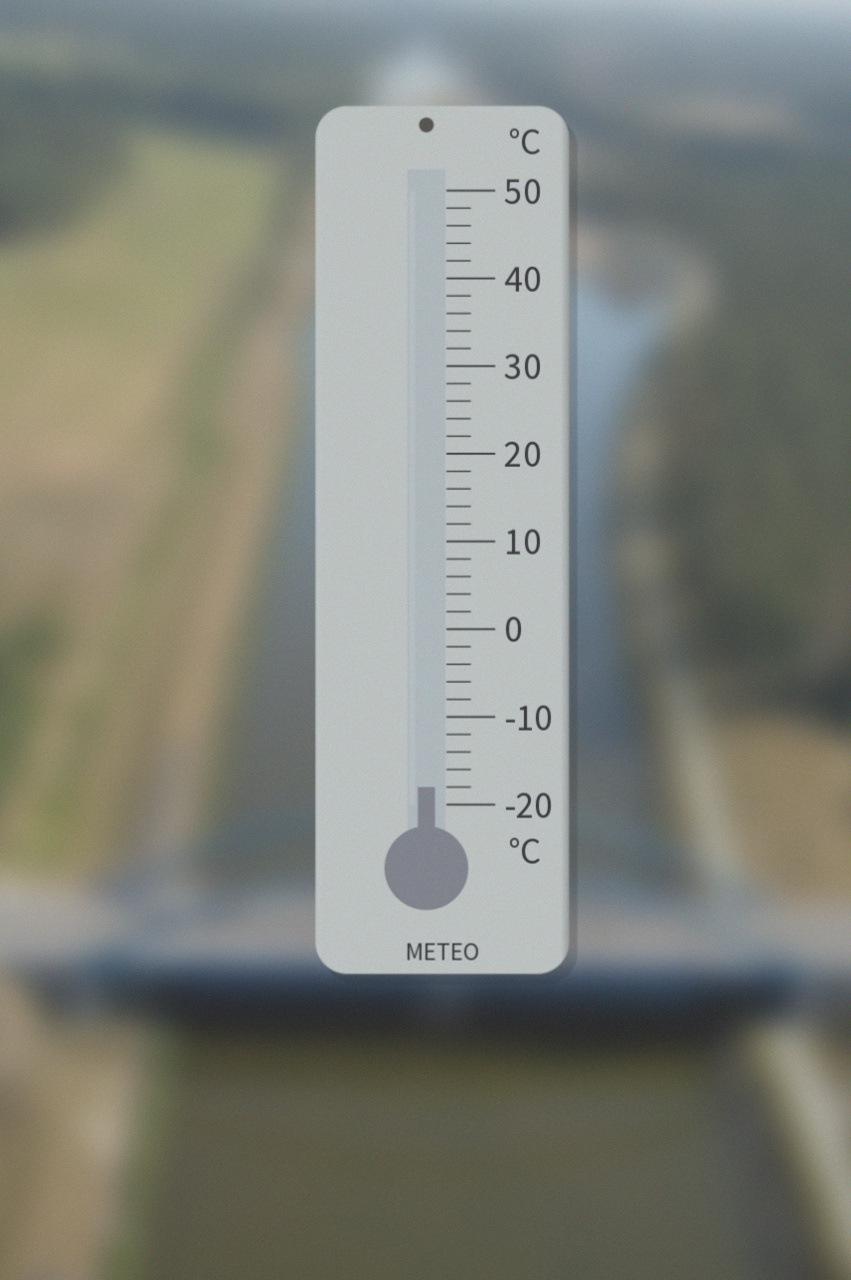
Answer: -18°C
